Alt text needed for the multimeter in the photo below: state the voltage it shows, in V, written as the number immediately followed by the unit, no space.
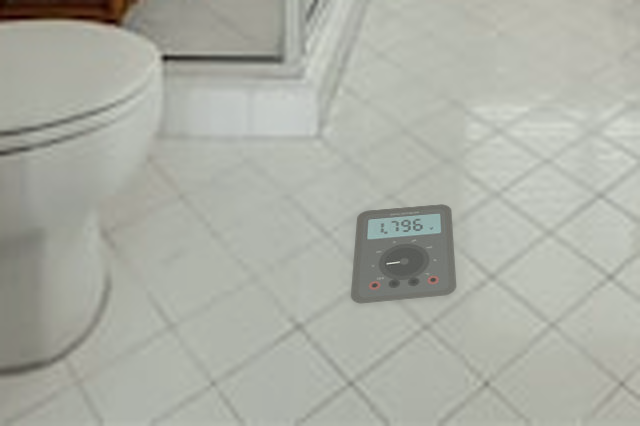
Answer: 1.796V
